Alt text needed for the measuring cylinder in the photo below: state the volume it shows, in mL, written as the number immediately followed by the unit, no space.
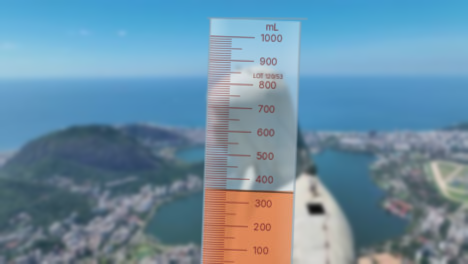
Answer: 350mL
